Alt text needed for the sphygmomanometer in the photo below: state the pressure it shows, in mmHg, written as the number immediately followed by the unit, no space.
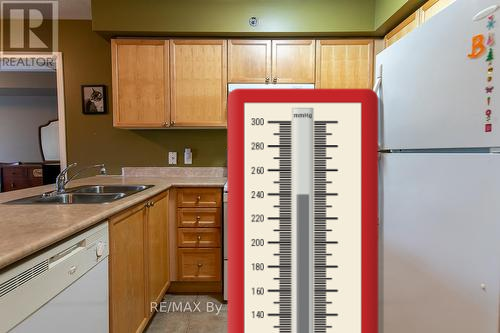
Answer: 240mmHg
